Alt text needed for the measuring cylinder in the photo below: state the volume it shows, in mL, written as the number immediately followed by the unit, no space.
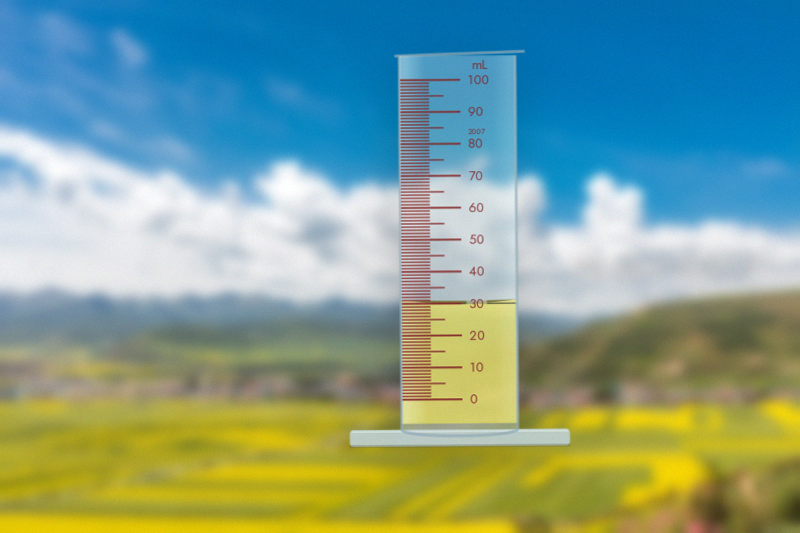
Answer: 30mL
